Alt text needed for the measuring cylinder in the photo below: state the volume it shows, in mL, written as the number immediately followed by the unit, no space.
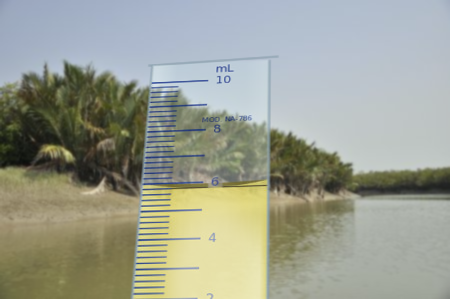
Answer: 5.8mL
